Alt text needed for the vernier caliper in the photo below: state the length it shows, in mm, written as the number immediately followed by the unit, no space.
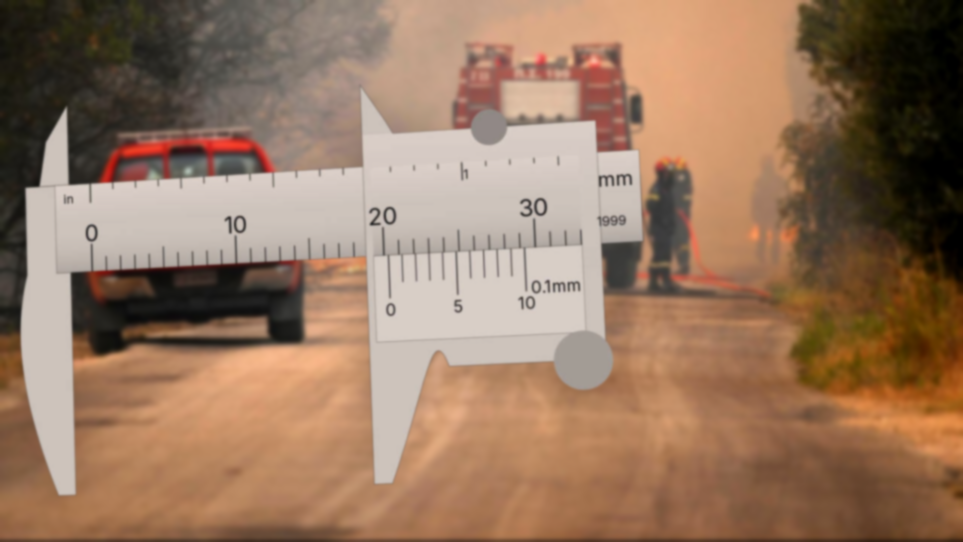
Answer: 20.3mm
